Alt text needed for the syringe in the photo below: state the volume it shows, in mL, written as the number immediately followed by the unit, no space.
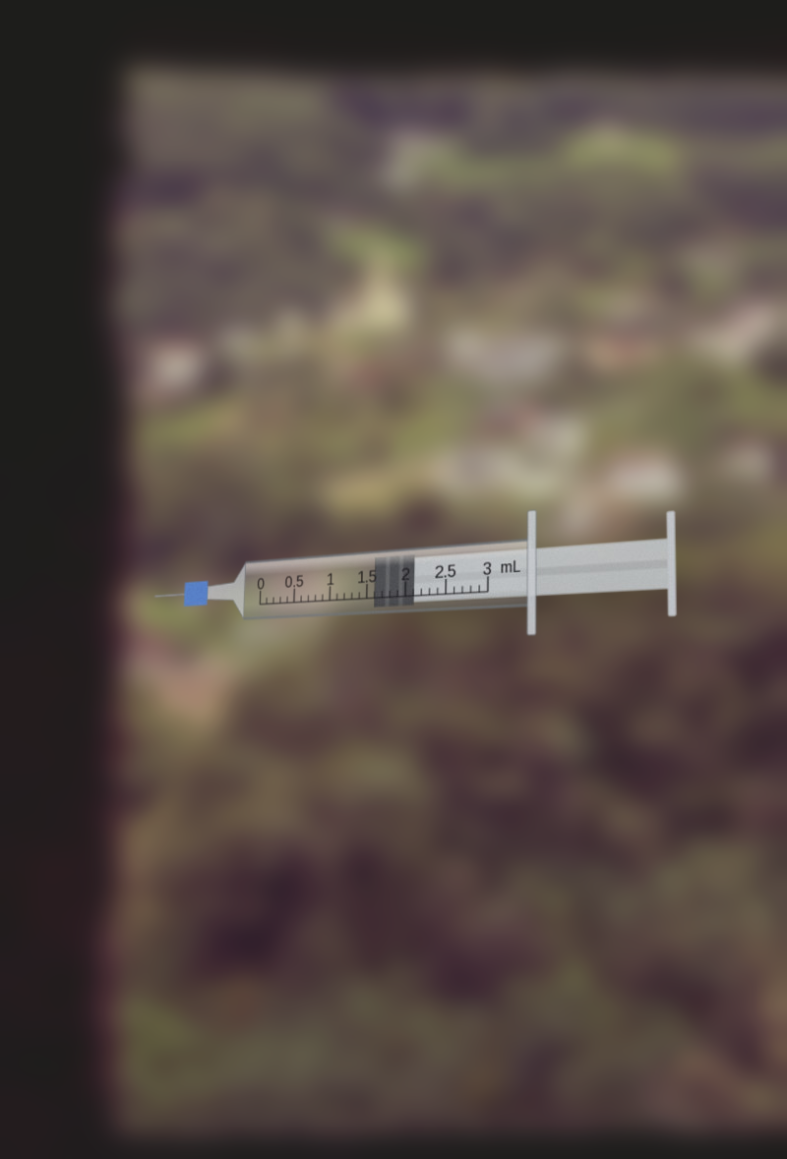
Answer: 1.6mL
